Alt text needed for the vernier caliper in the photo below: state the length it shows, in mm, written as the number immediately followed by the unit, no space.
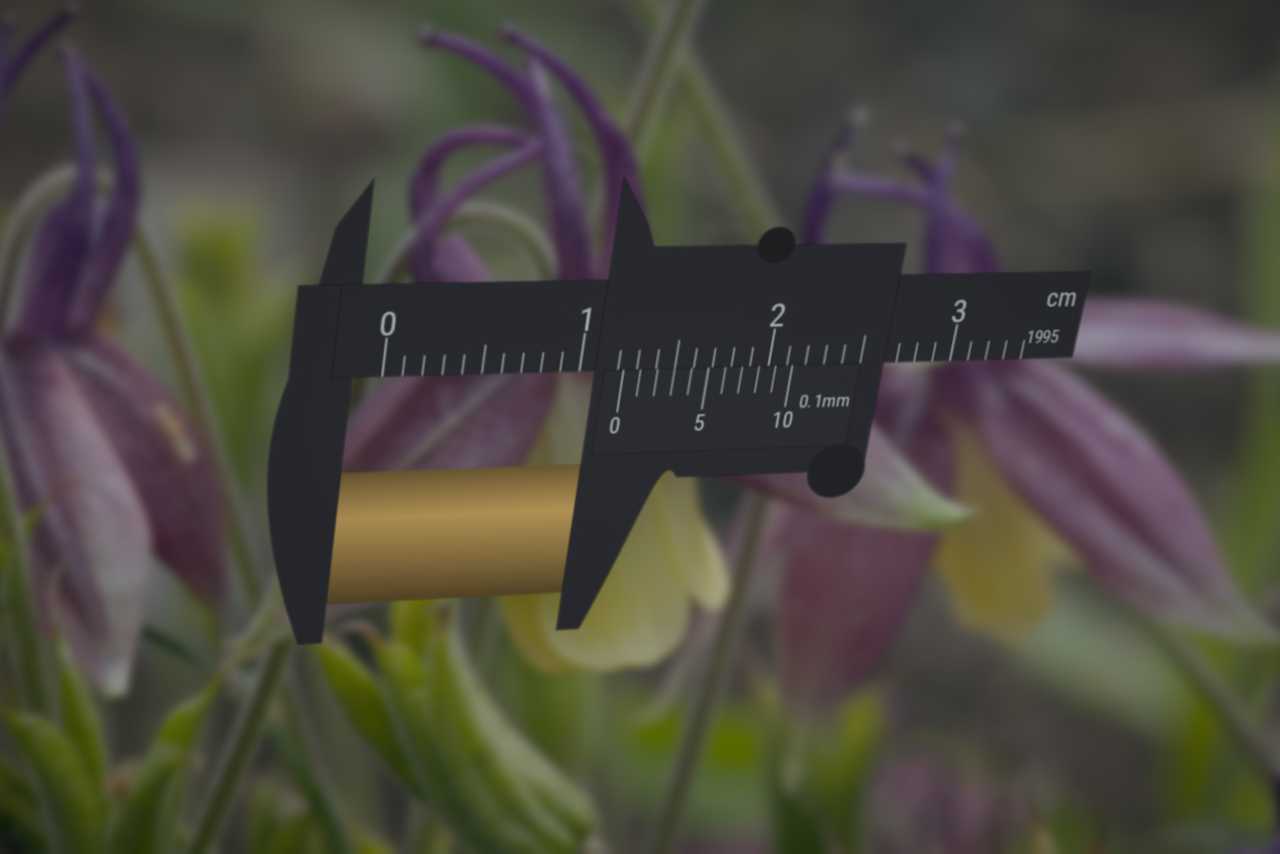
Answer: 12.3mm
